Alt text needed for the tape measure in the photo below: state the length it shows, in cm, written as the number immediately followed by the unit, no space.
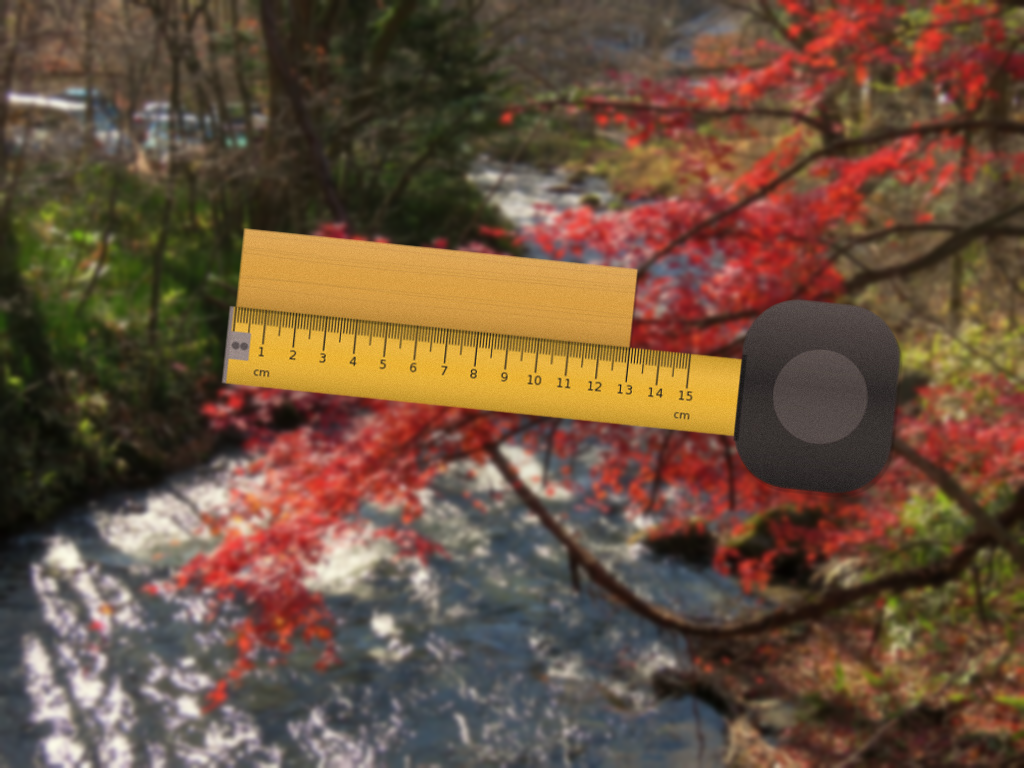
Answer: 13cm
